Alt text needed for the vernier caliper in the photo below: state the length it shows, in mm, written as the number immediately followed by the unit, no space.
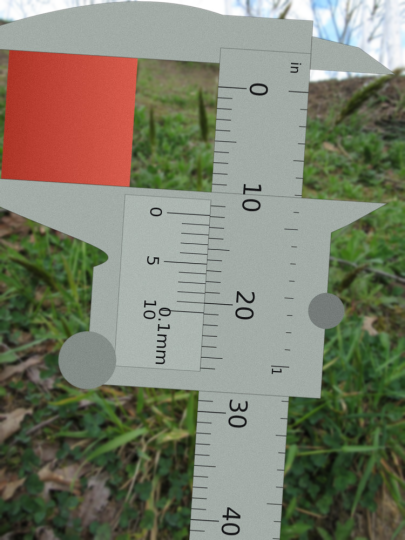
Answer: 11.9mm
